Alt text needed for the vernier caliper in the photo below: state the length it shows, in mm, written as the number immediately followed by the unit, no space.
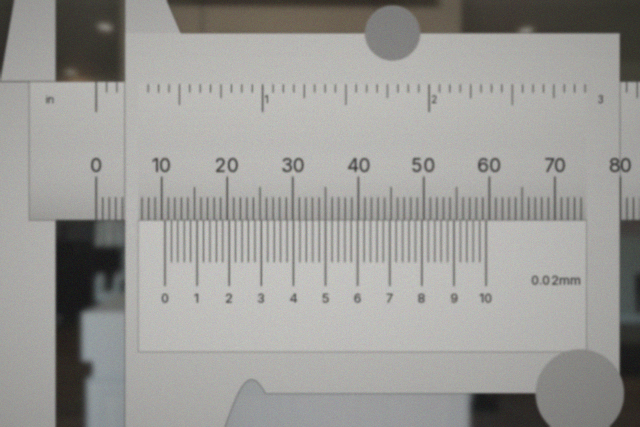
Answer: 10.5mm
